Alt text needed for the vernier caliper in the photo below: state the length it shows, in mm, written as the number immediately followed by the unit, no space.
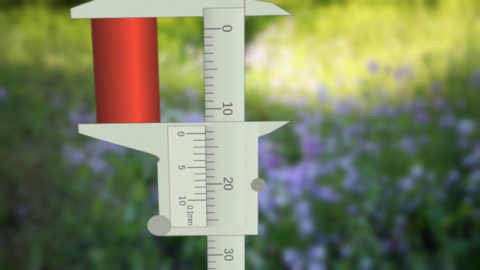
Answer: 13.2mm
